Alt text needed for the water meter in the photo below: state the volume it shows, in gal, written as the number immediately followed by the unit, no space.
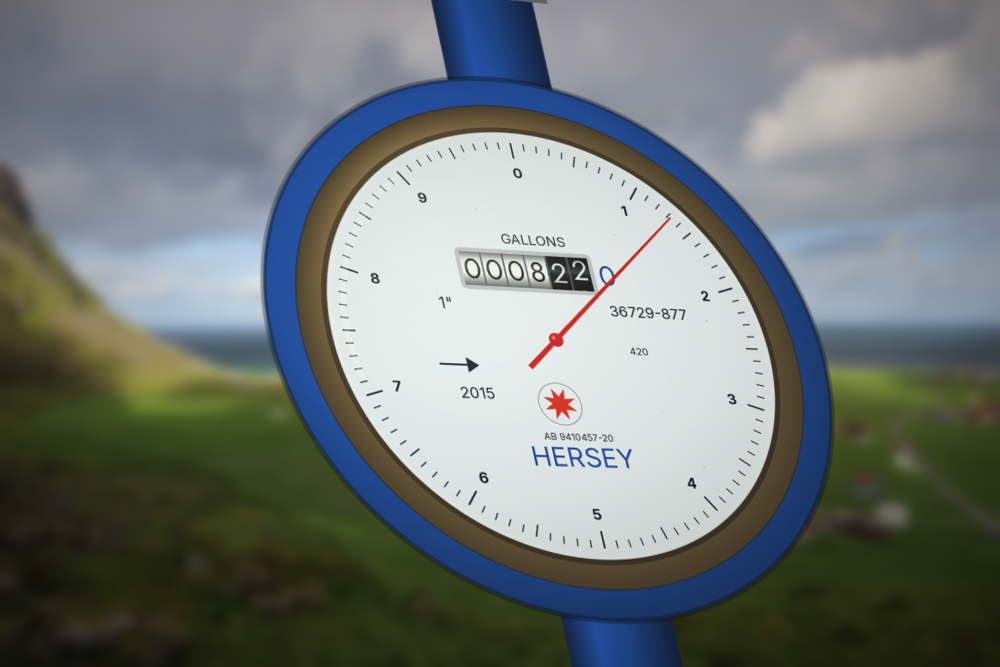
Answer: 8221.3gal
